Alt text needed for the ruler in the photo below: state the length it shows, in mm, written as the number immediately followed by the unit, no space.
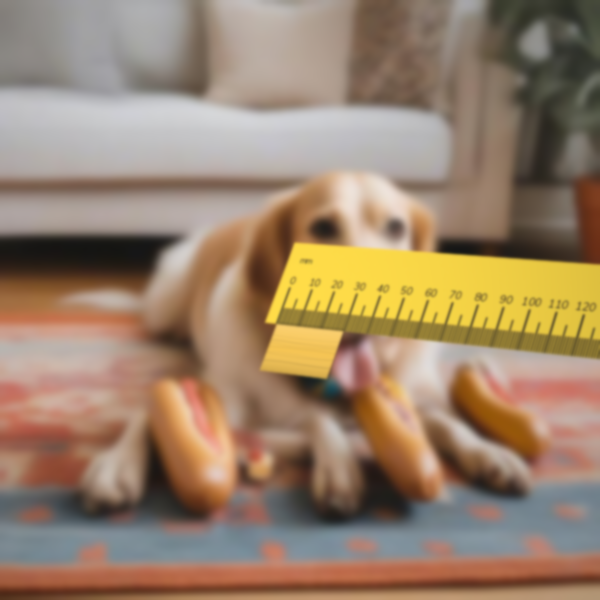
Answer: 30mm
